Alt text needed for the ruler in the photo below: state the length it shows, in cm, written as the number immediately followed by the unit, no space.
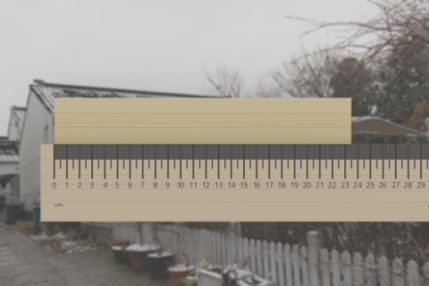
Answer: 23.5cm
